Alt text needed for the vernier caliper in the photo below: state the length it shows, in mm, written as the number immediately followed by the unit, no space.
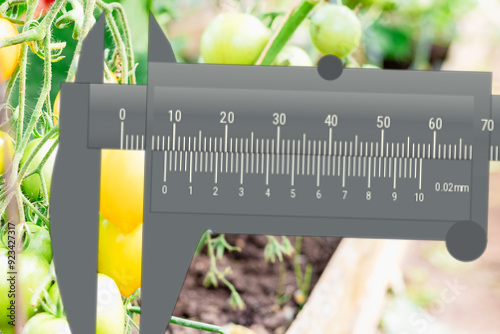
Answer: 8.5mm
